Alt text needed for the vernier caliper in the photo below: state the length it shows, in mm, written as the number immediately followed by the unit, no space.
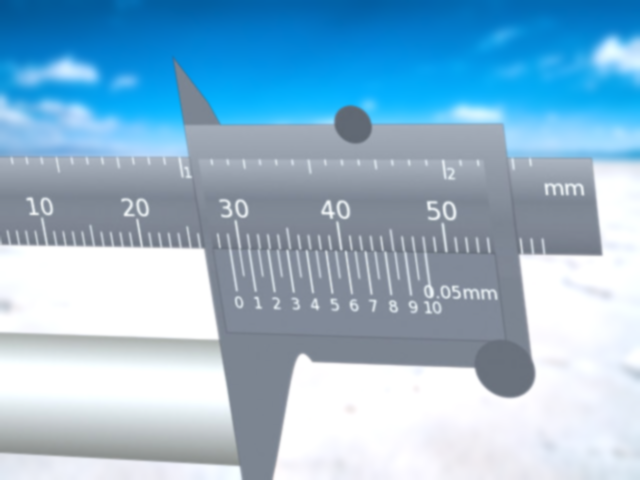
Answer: 29.0mm
